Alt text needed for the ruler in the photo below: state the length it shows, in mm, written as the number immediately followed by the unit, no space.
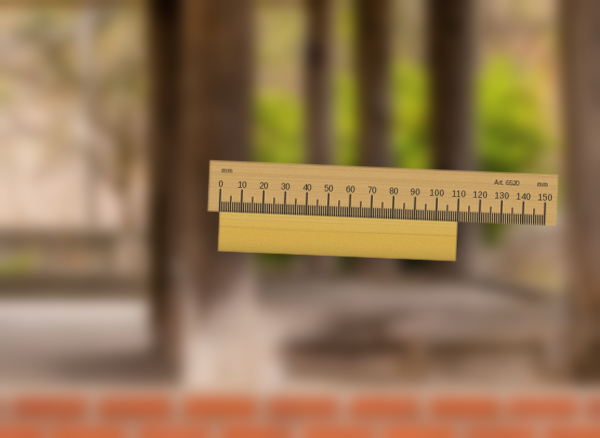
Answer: 110mm
